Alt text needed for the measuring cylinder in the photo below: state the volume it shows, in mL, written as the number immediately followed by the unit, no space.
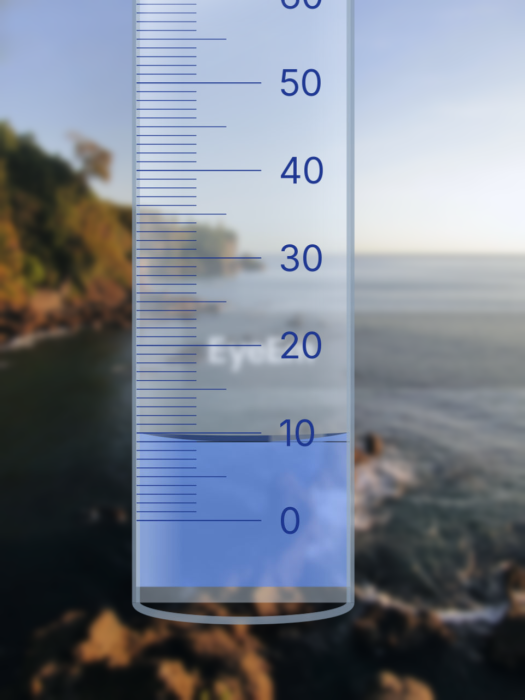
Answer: 9mL
